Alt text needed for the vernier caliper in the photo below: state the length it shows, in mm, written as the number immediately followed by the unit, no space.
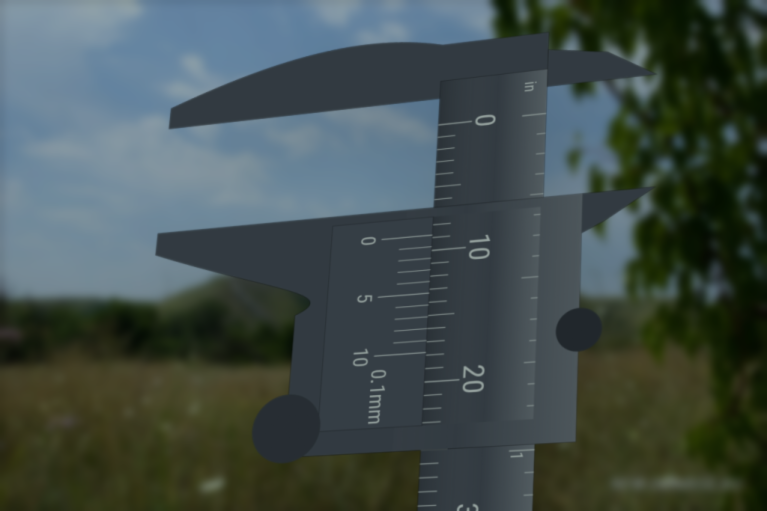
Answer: 8.8mm
